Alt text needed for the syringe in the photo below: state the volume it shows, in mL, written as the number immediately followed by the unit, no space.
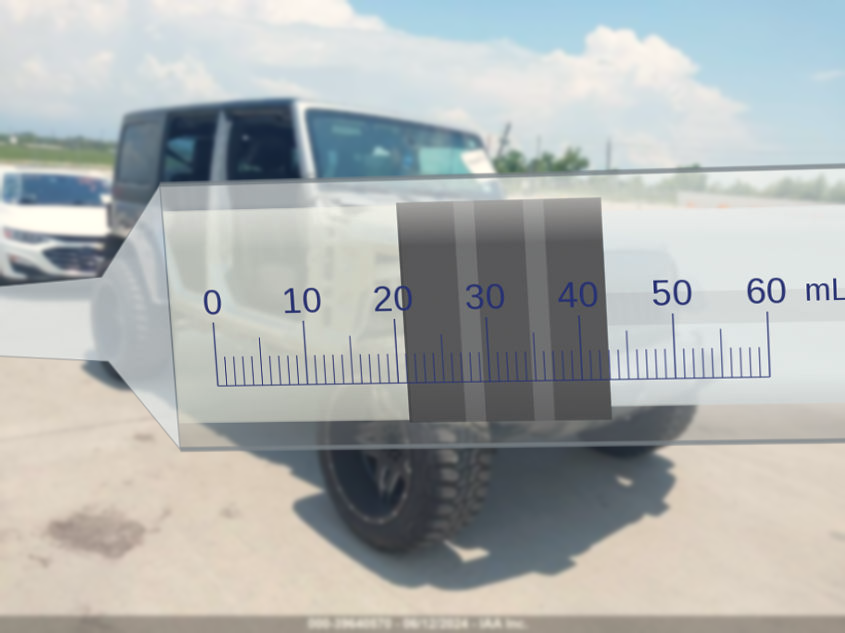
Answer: 21mL
